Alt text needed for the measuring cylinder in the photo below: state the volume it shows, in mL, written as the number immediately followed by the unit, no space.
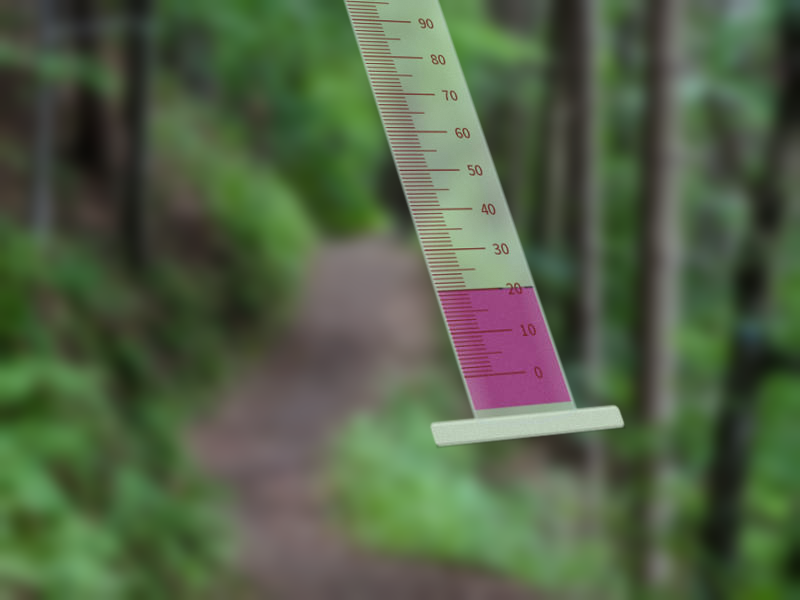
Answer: 20mL
